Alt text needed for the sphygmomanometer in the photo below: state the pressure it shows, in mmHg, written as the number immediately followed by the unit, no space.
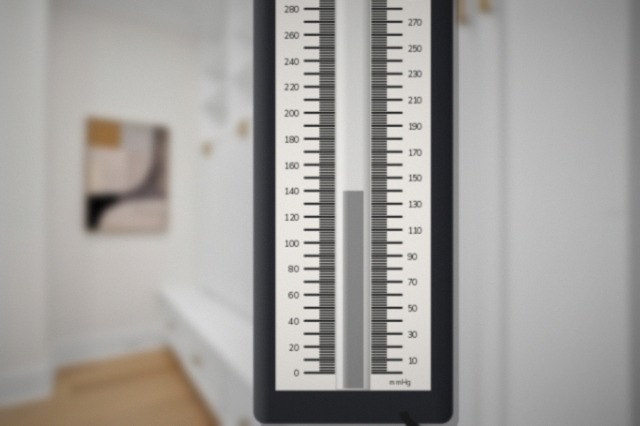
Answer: 140mmHg
